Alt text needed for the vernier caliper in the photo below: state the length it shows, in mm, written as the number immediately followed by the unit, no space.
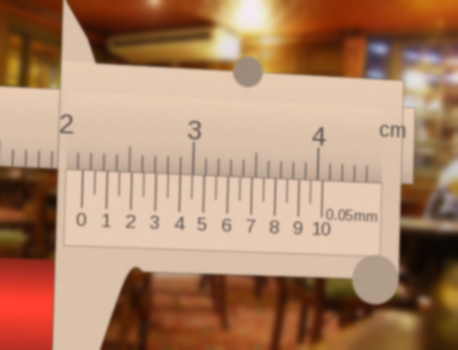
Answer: 21.4mm
